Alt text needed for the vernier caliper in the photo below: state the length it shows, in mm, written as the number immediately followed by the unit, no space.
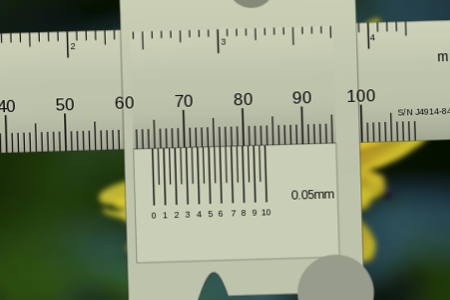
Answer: 64.6mm
